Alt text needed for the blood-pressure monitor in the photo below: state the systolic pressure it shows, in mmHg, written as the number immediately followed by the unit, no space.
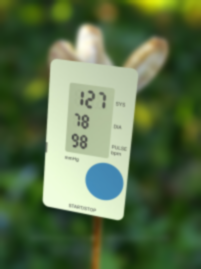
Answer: 127mmHg
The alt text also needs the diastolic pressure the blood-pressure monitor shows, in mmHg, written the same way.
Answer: 78mmHg
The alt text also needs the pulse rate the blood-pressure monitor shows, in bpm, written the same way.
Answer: 98bpm
